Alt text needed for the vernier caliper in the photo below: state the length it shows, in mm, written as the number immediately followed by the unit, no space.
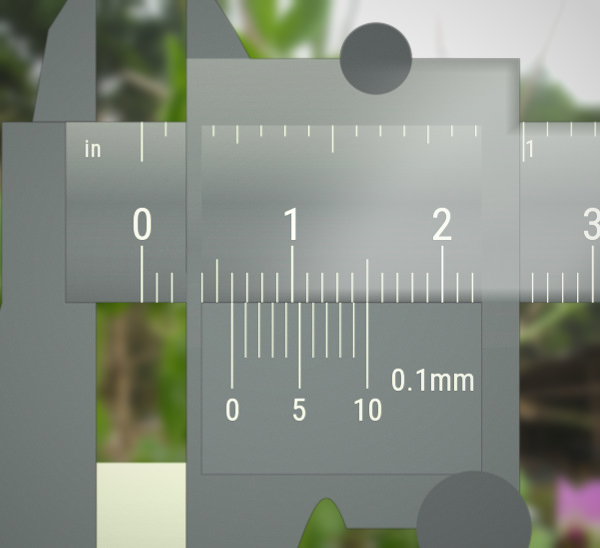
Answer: 6.0mm
